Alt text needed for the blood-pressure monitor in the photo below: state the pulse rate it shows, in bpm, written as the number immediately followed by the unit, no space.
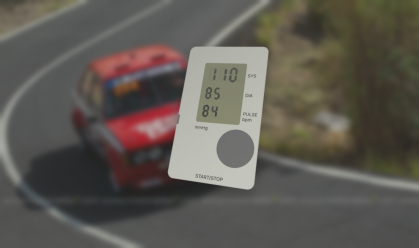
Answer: 84bpm
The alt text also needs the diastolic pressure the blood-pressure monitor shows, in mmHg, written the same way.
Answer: 85mmHg
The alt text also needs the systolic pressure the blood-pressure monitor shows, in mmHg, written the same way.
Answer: 110mmHg
